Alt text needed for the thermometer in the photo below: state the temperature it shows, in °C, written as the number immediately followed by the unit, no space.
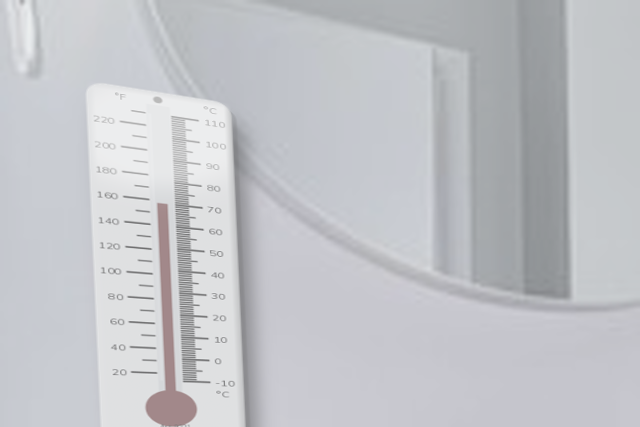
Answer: 70°C
